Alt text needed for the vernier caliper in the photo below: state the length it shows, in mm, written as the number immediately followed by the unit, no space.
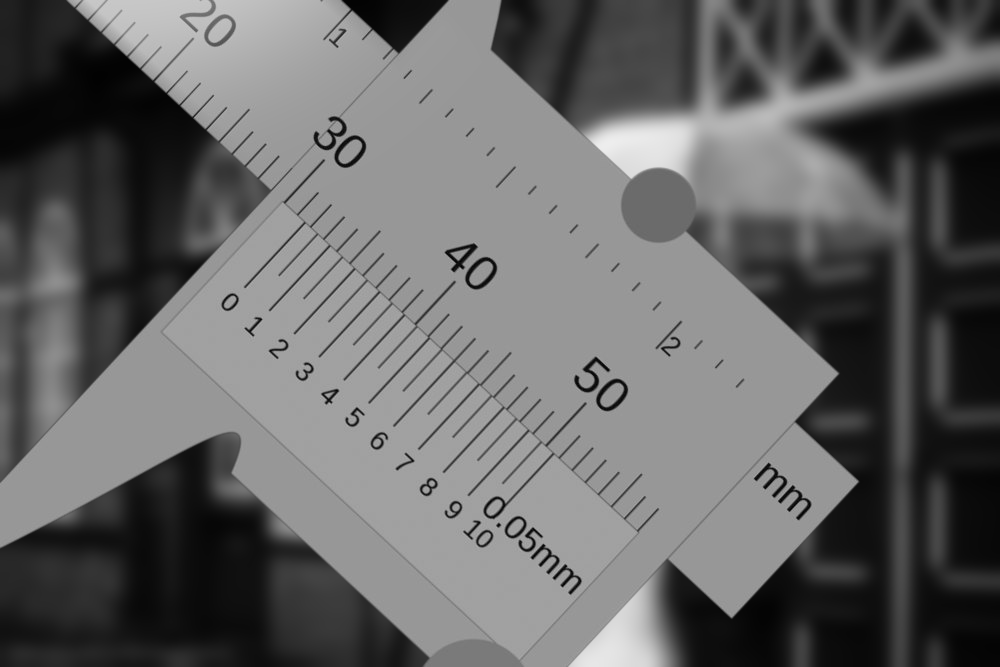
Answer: 31.6mm
